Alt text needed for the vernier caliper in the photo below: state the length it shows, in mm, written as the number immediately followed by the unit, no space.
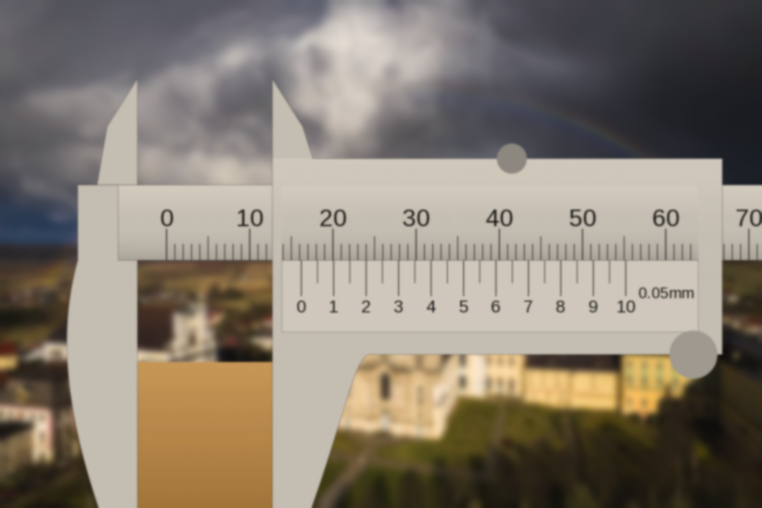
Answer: 16.2mm
